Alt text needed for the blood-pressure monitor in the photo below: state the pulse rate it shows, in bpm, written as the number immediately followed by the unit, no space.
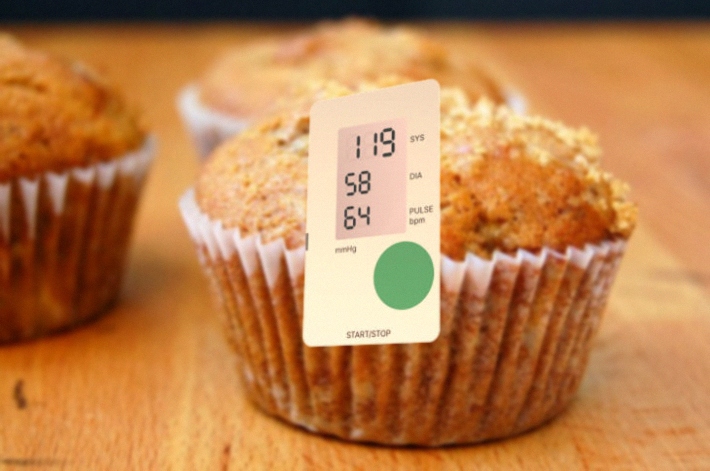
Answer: 64bpm
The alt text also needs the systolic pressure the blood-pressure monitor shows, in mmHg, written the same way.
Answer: 119mmHg
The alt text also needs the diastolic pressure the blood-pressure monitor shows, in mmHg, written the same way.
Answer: 58mmHg
